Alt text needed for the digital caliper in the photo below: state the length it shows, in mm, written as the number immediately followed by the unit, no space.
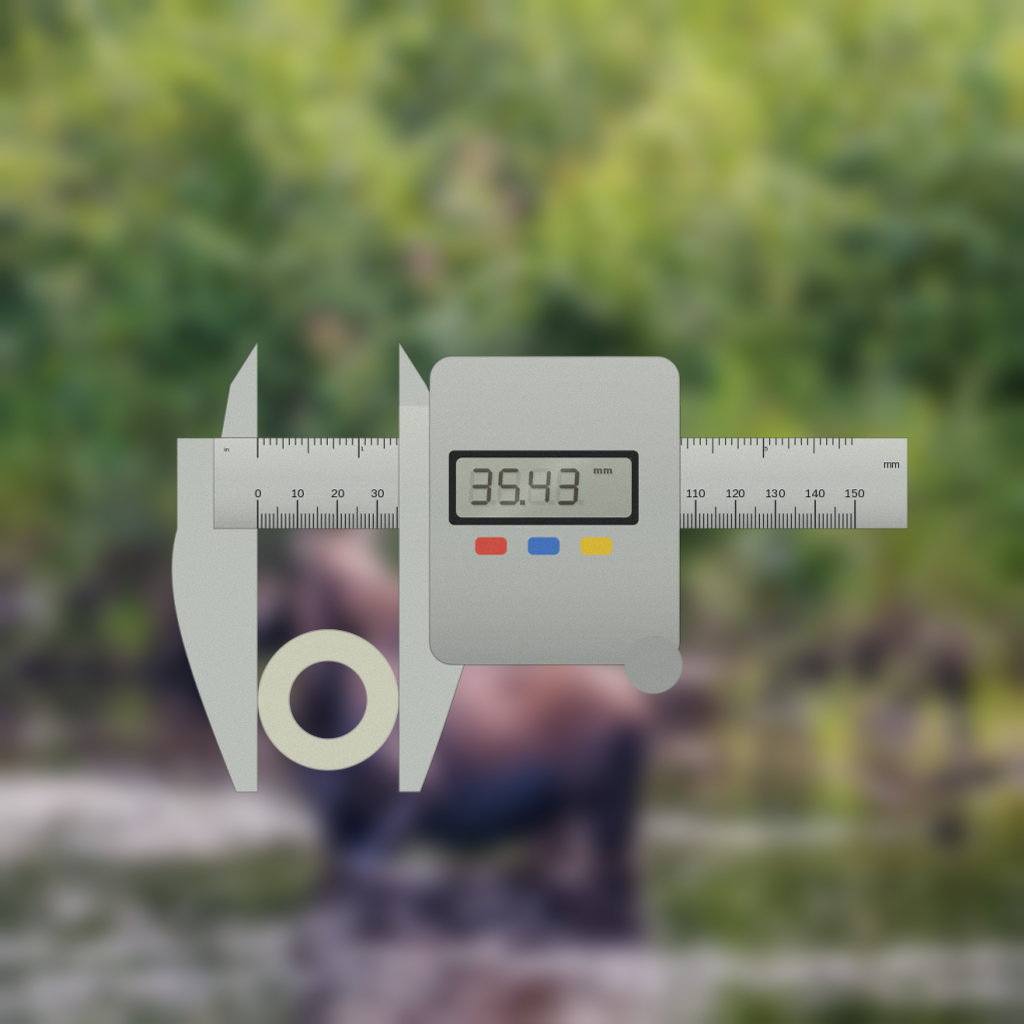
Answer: 35.43mm
